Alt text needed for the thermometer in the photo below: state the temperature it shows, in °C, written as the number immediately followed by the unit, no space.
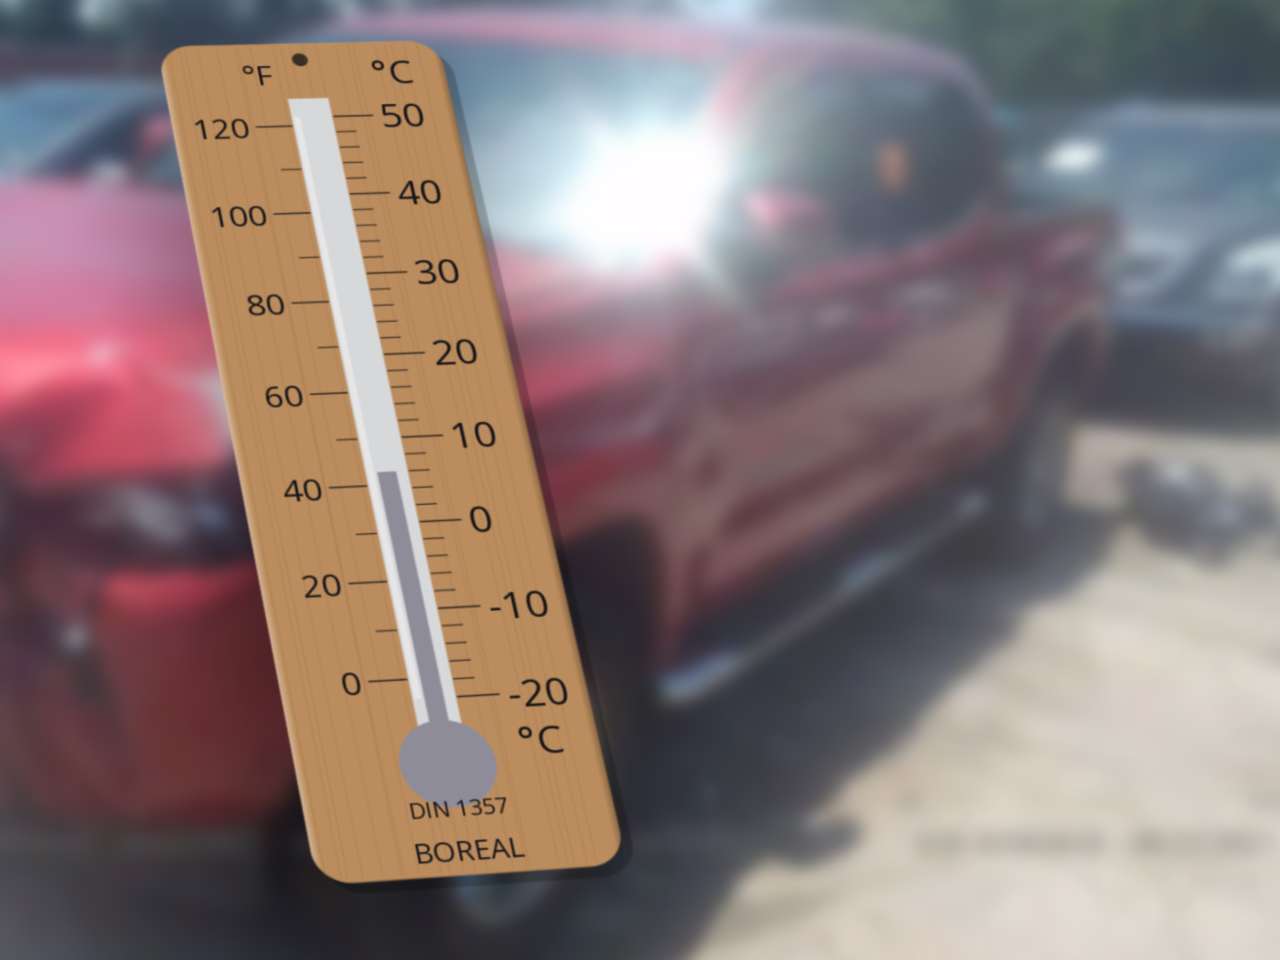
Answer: 6°C
